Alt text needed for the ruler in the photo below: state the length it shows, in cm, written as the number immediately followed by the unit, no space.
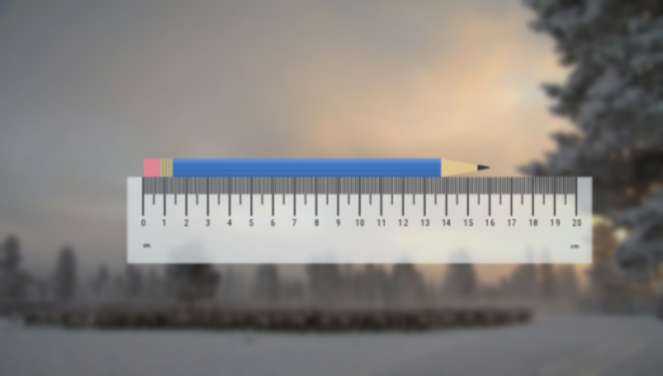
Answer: 16cm
